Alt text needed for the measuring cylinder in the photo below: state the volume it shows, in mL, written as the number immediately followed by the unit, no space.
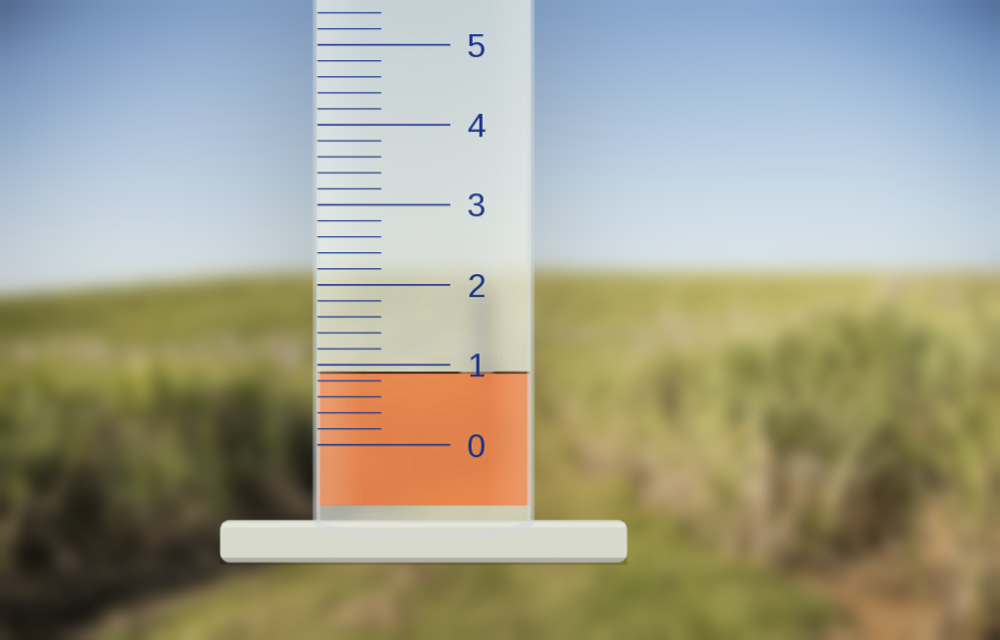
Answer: 0.9mL
